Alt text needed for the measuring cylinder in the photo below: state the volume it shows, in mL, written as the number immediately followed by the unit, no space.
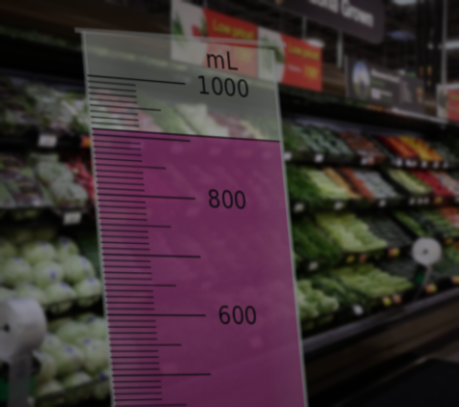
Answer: 910mL
